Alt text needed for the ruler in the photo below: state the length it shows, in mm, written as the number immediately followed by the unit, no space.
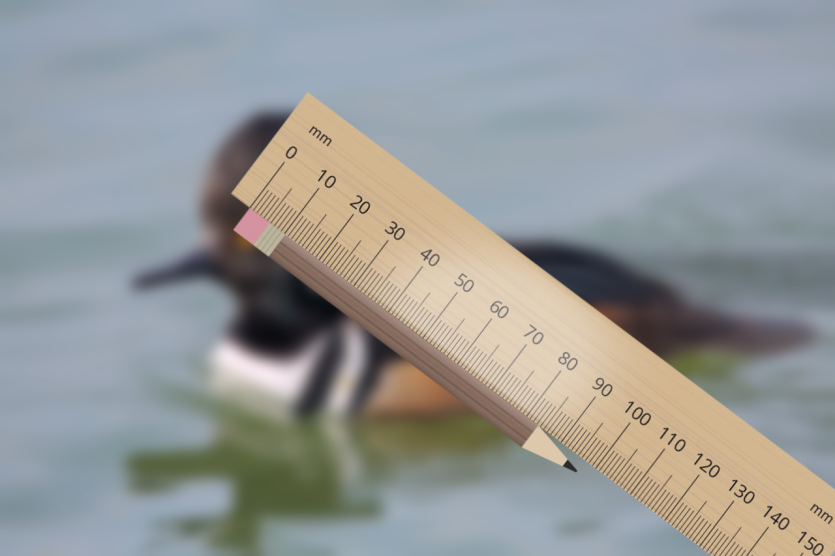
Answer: 97mm
